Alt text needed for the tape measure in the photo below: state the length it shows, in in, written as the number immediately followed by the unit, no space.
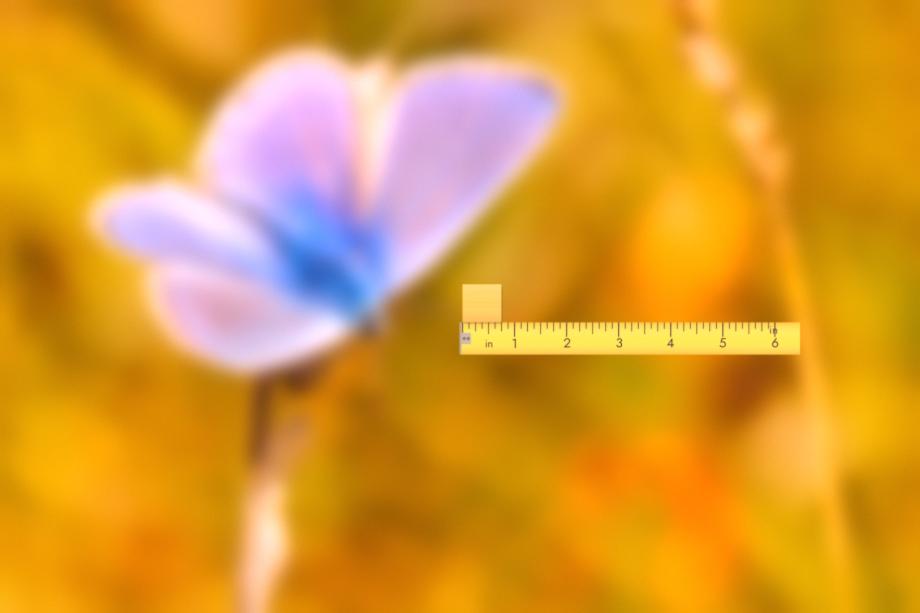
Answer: 0.75in
